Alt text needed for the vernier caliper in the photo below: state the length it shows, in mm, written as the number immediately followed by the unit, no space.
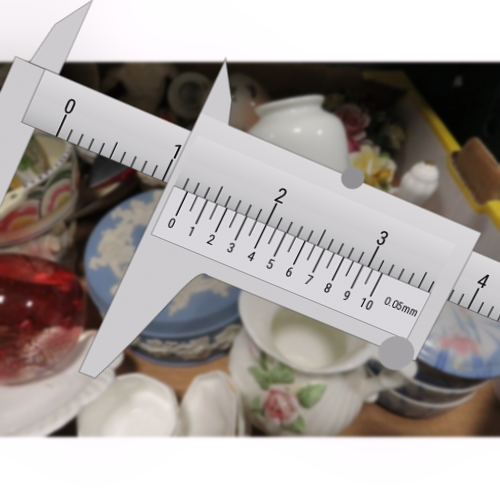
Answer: 12.4mm
